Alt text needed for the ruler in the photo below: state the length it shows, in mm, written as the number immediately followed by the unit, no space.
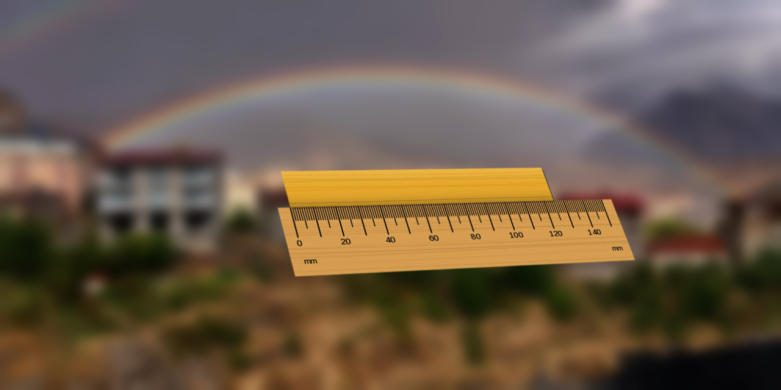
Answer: 125mm
